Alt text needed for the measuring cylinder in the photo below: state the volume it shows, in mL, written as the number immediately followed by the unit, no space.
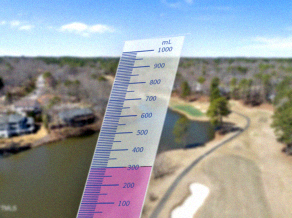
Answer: 300mL
